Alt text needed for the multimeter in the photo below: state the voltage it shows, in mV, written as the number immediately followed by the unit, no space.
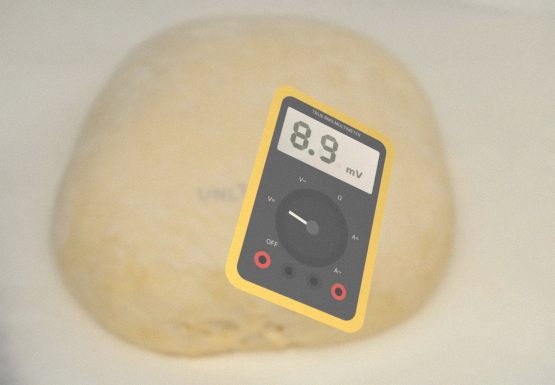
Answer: 8.9mV
